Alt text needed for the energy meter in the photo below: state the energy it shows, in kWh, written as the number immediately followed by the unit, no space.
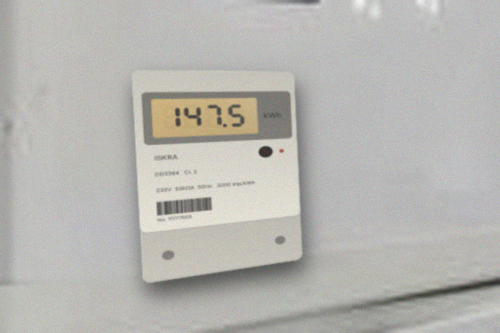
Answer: 147.5kWh
